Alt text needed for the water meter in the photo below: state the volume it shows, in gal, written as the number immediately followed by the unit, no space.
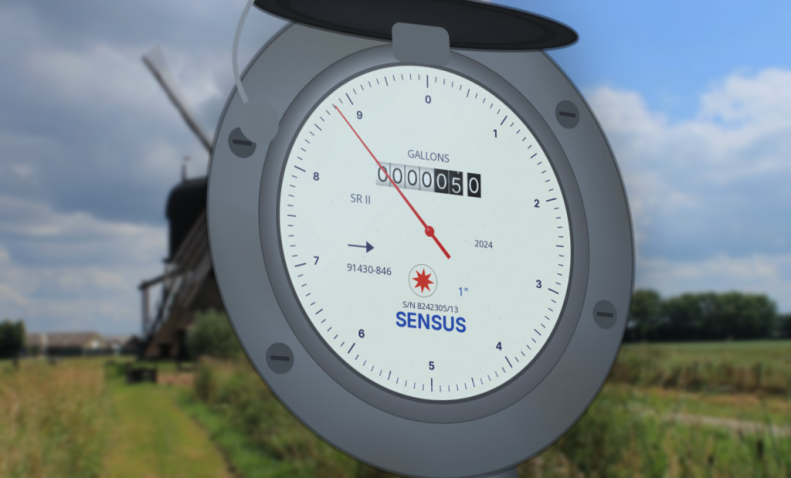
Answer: 48.8gal
